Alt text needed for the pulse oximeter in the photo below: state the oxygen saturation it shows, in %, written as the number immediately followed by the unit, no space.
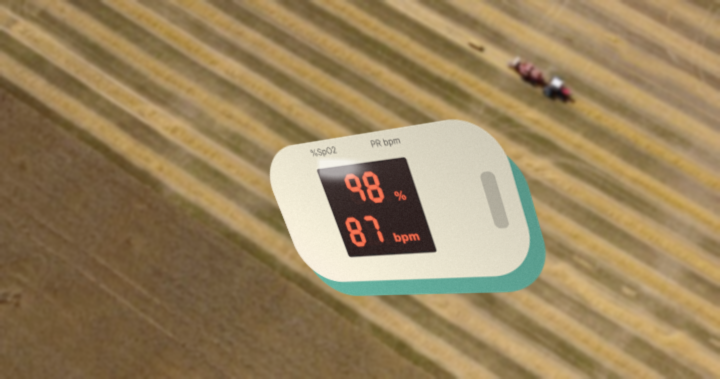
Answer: 98%
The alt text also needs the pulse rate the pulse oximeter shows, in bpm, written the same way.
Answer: 87bpm
